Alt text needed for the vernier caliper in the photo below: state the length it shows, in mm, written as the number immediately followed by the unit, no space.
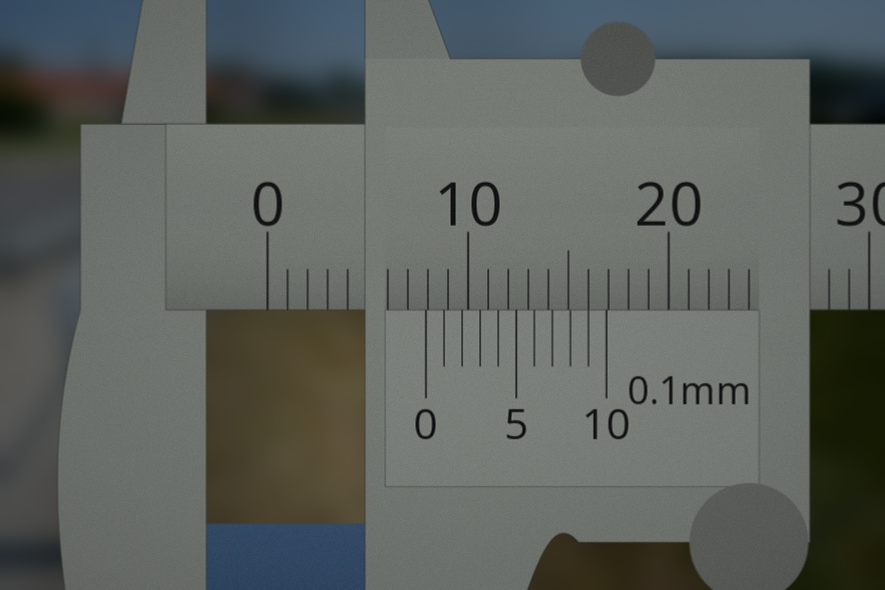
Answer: 7.9mm
